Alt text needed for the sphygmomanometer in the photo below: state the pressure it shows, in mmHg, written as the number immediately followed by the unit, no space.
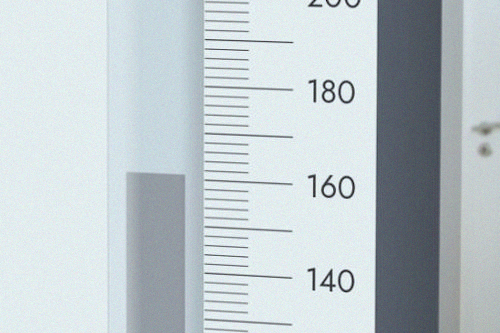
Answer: 161mmHg
